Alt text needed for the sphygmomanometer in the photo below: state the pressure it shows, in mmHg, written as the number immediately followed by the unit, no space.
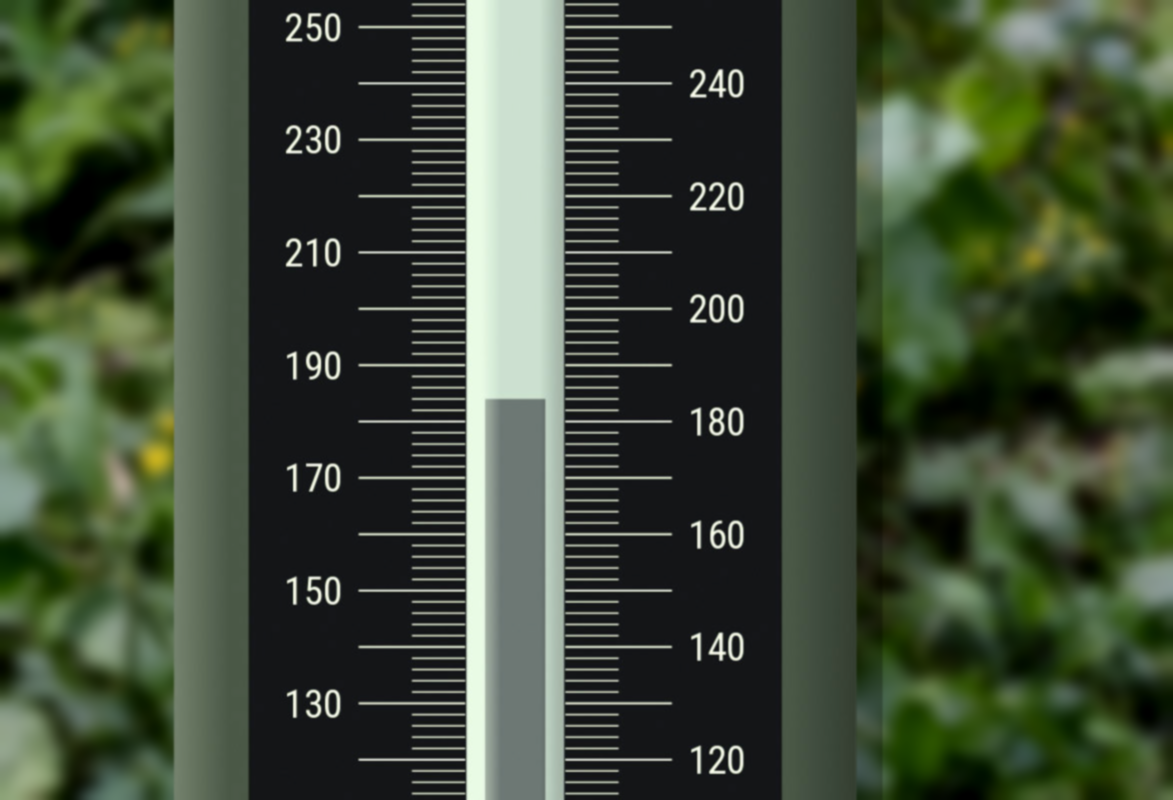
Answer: 184mmHg
